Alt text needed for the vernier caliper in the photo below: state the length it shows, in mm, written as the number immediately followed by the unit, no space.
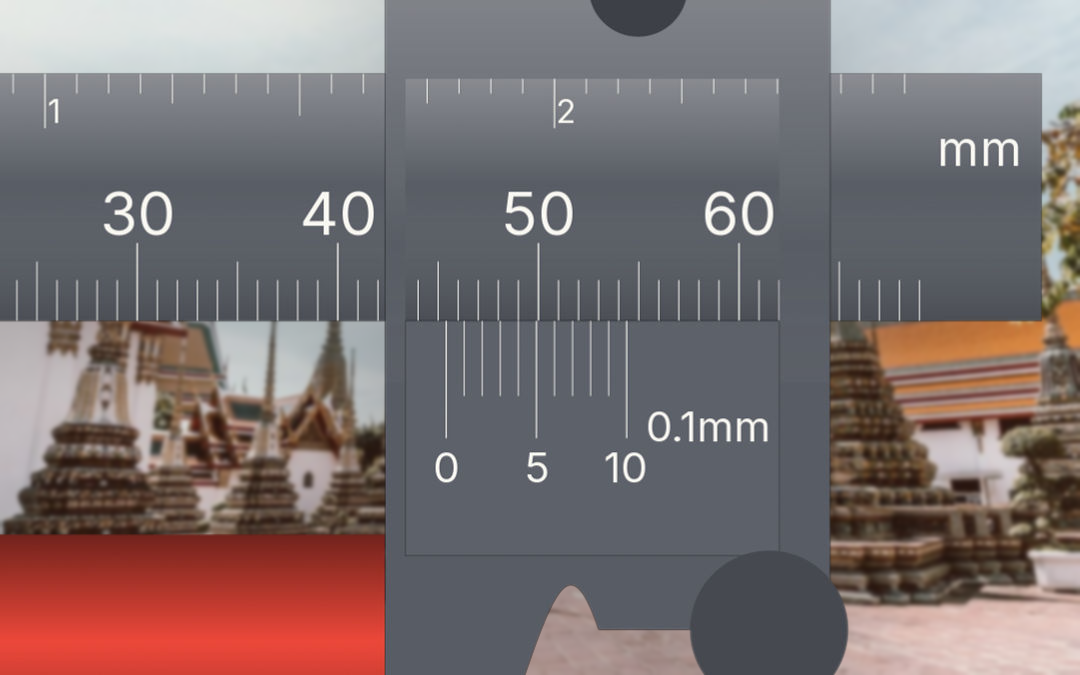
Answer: 45.4mm
